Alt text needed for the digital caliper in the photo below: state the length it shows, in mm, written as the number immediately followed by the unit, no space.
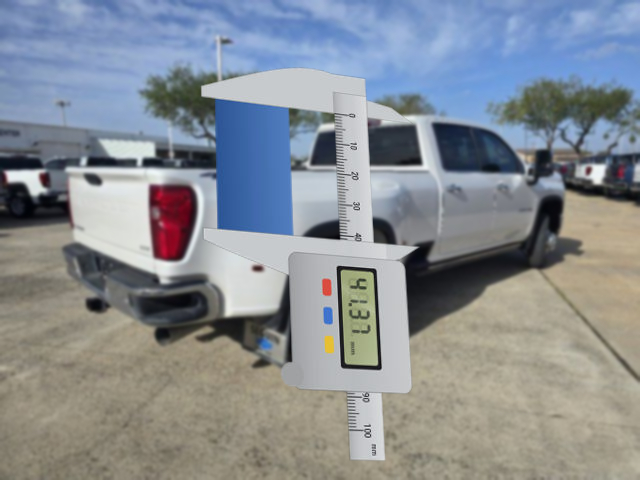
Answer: 41.37mm
